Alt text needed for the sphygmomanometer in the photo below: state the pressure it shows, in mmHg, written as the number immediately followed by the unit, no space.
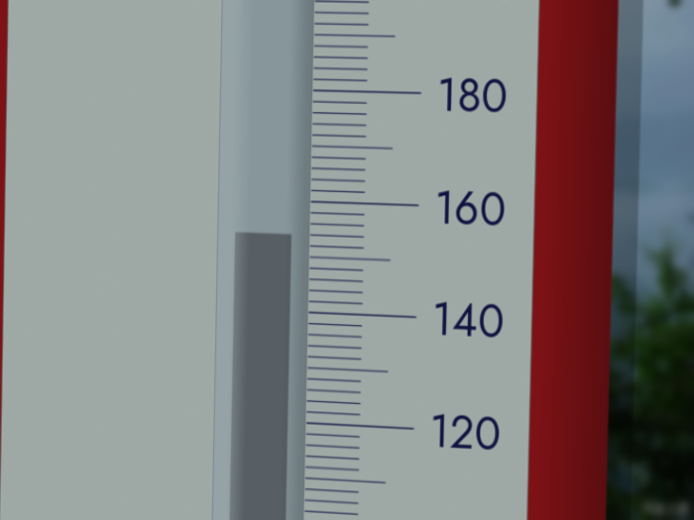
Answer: 154mmHg
